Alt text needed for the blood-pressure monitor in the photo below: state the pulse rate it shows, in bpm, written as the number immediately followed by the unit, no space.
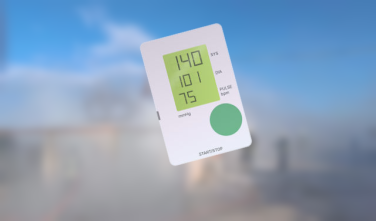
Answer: 75bpm
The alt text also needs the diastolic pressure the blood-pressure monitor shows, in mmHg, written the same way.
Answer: 101mmHg
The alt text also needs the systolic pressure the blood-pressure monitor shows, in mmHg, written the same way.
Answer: 140mmHg
